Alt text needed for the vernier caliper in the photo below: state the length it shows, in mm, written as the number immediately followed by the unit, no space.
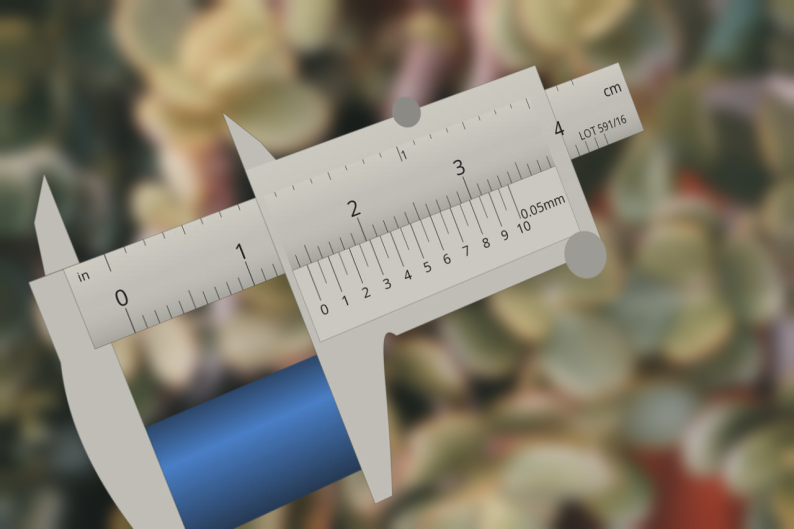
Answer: 14.6mm
